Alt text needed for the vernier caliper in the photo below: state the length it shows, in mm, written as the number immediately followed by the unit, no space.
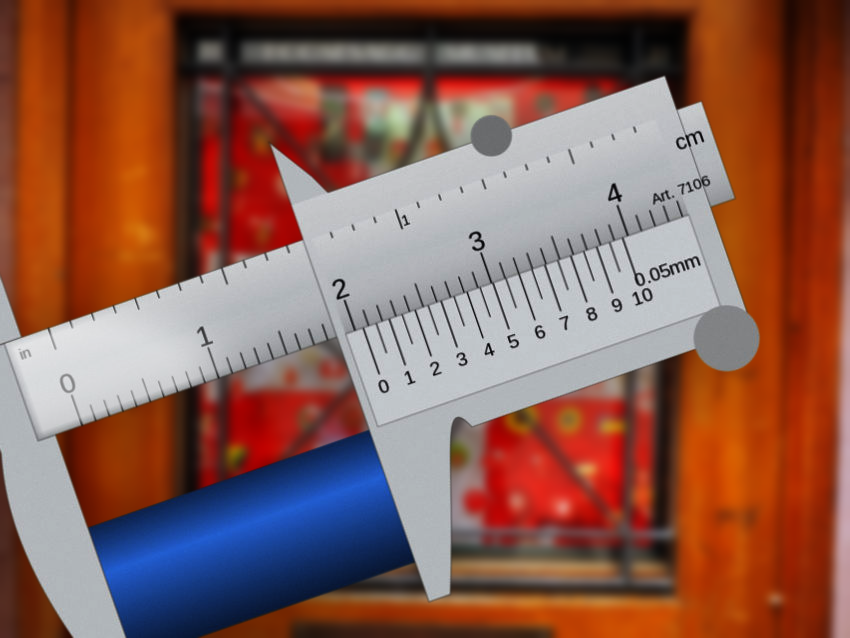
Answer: 20.6mm
